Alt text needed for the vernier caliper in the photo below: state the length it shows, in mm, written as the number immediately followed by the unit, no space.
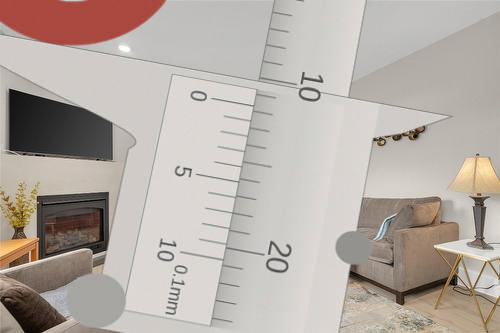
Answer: 11.7mm
